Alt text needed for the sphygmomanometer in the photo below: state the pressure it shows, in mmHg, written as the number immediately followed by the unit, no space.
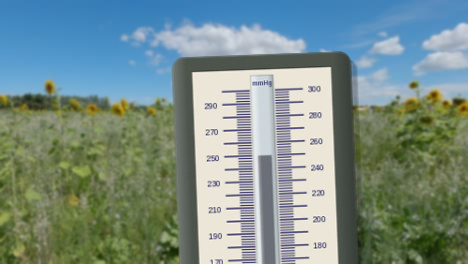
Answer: 250mmHg
